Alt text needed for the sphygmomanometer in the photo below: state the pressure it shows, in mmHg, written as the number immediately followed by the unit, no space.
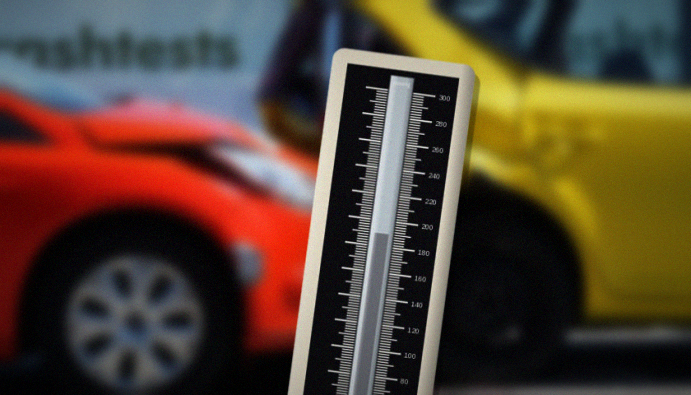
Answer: 190mmHg
